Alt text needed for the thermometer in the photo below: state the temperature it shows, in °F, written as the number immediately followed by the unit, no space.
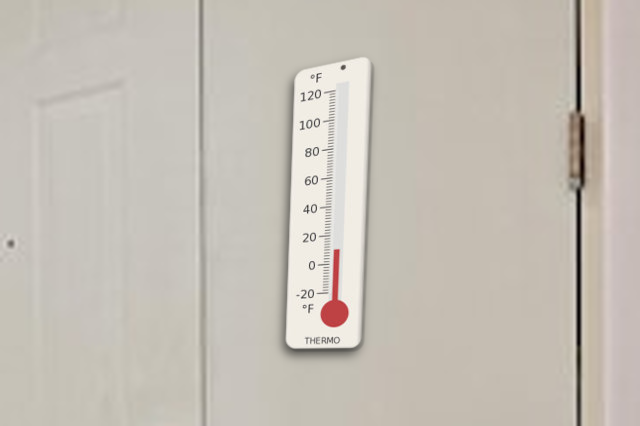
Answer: 10°F
